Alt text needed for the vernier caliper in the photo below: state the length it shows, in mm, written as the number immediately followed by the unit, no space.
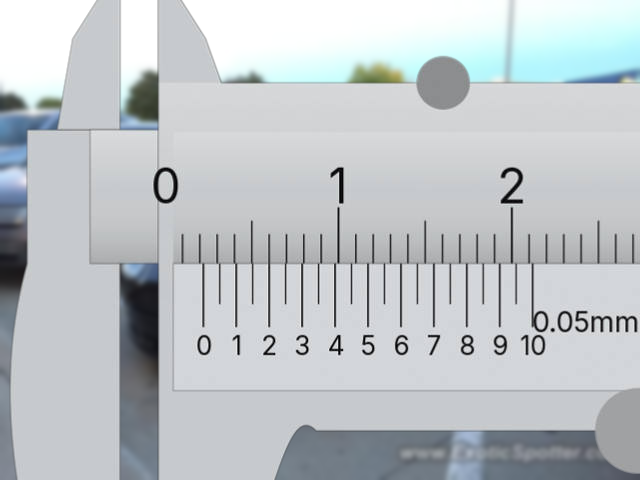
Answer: 2.2mm
